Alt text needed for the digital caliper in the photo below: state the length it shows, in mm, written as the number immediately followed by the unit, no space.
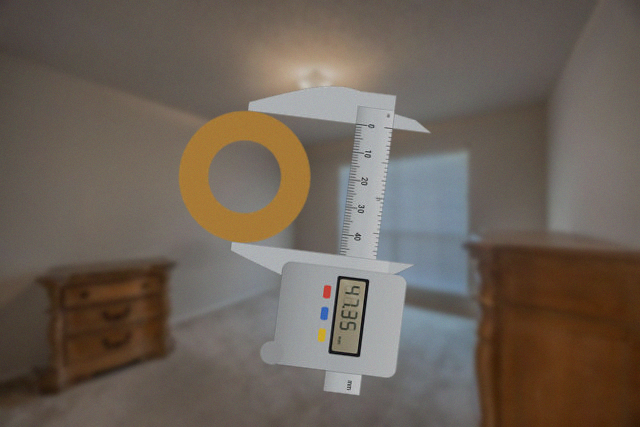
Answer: 47.35mm
